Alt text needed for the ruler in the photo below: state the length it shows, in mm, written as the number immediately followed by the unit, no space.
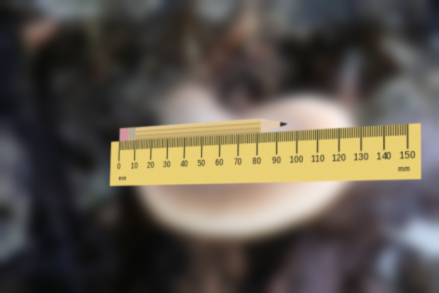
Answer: 95mm
